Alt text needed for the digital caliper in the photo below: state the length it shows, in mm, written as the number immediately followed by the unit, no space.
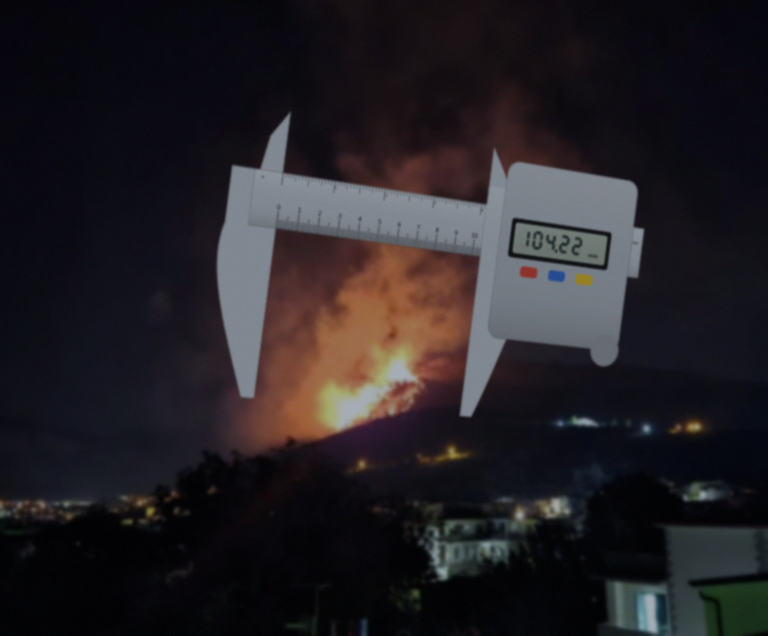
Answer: 104.22mm
